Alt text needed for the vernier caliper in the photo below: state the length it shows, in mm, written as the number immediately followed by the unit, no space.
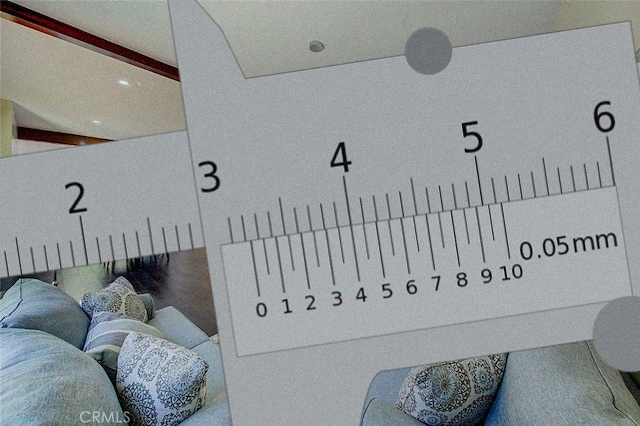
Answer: 32.4mm
